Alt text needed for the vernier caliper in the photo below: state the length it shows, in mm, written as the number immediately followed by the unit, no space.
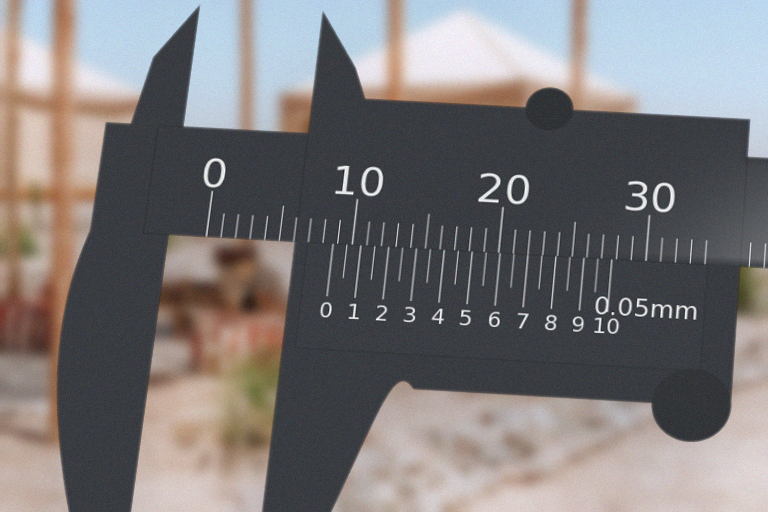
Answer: 8.7mm
